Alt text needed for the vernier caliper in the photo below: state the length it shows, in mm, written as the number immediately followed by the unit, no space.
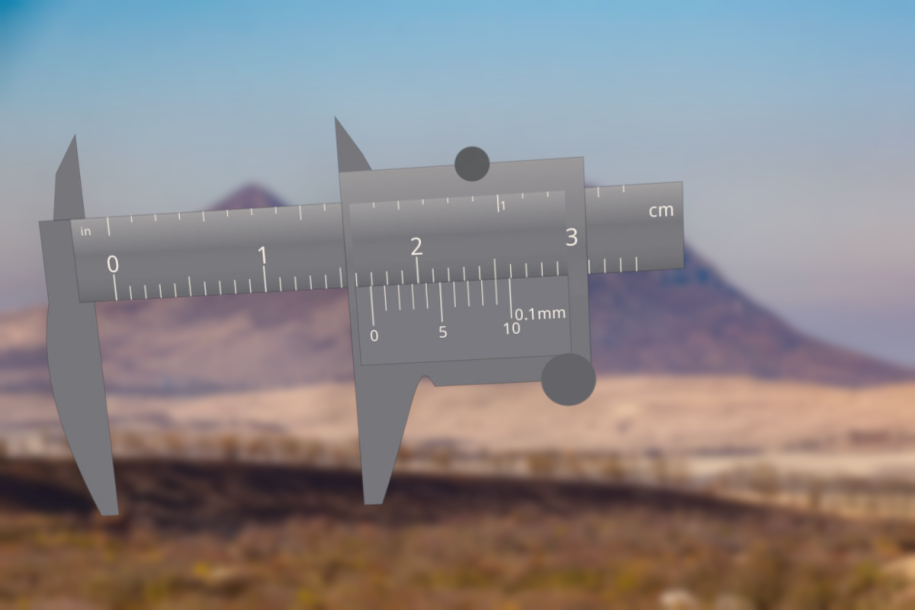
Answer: 16.9mm
